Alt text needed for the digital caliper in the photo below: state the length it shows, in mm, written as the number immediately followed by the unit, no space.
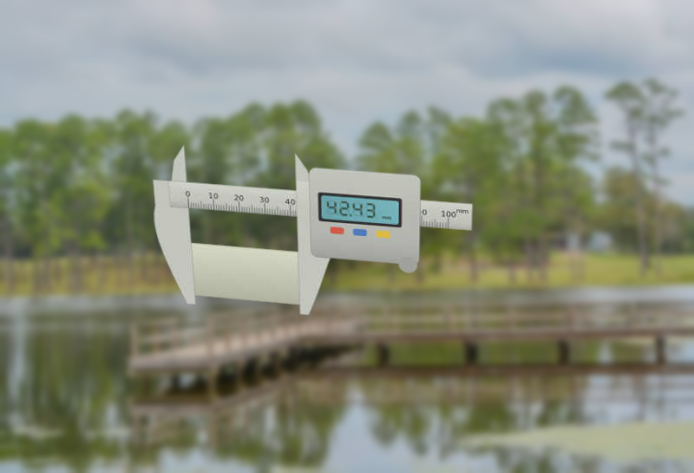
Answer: 42.43mm
